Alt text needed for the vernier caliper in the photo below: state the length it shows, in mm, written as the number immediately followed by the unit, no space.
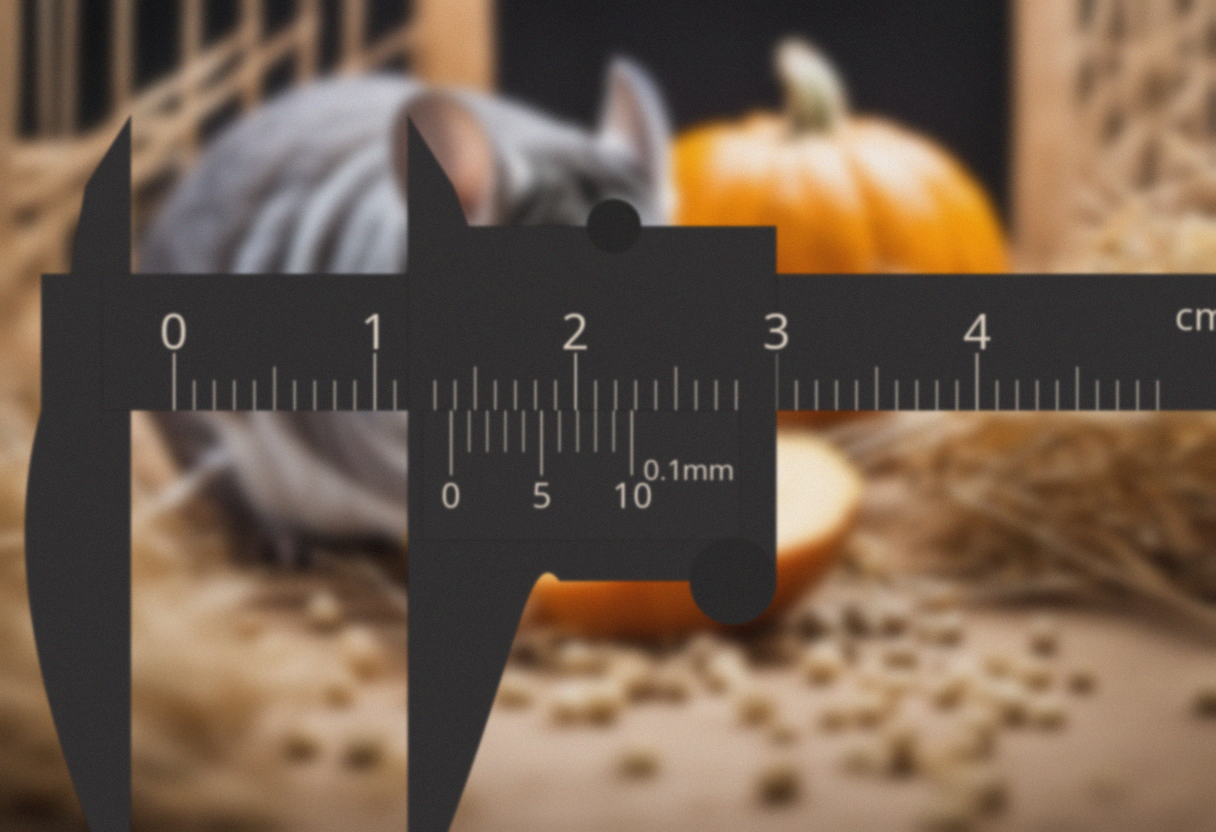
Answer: 13.8mm
